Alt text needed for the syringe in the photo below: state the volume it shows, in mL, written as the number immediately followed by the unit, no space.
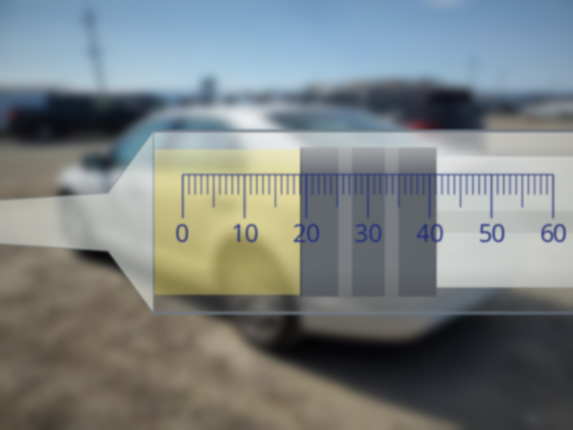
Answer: 19mL
